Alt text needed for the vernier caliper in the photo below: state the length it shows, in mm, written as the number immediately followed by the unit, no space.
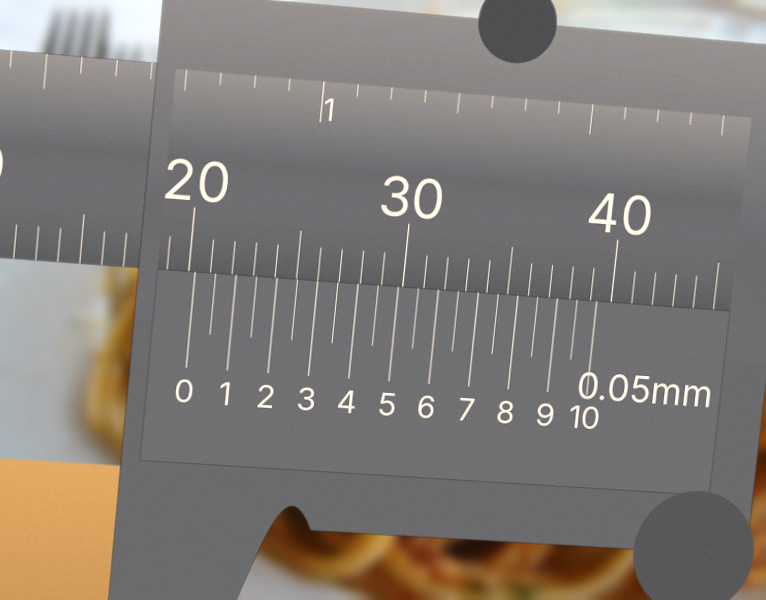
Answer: 20.3mm
